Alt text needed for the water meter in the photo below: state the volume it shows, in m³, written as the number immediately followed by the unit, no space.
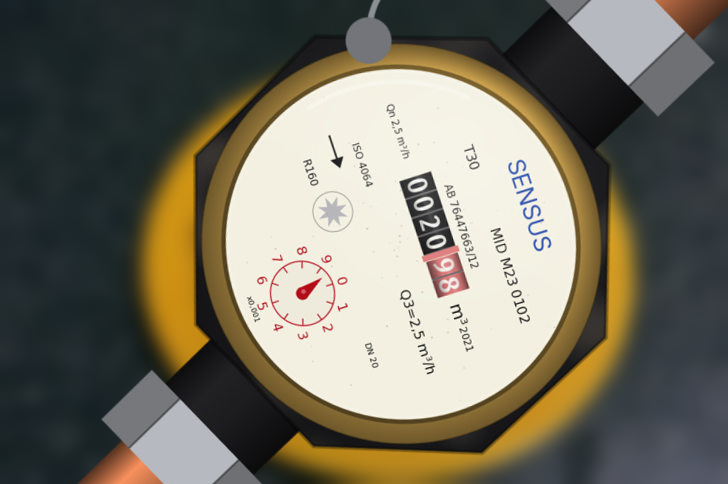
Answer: 20.979m³
